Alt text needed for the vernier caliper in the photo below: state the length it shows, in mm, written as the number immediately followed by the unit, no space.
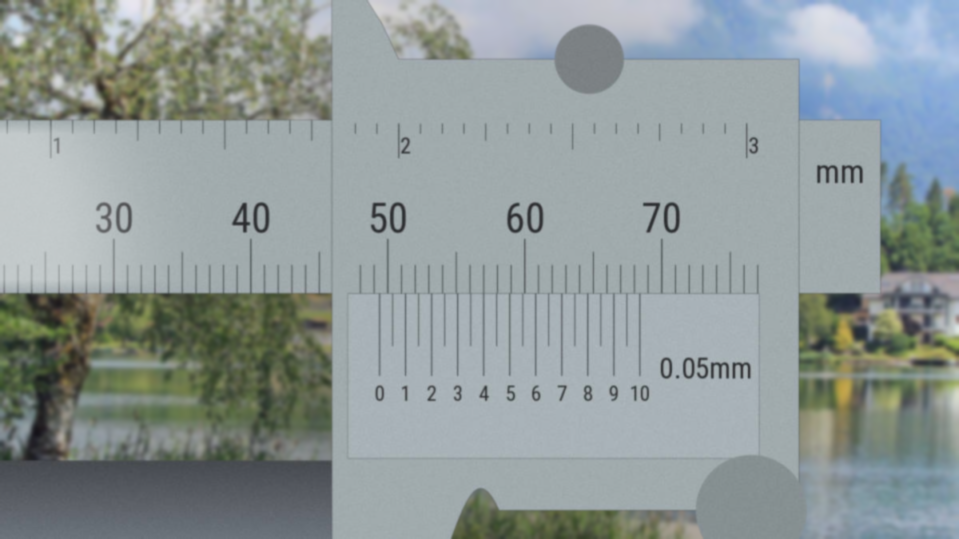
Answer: 49.4mm
